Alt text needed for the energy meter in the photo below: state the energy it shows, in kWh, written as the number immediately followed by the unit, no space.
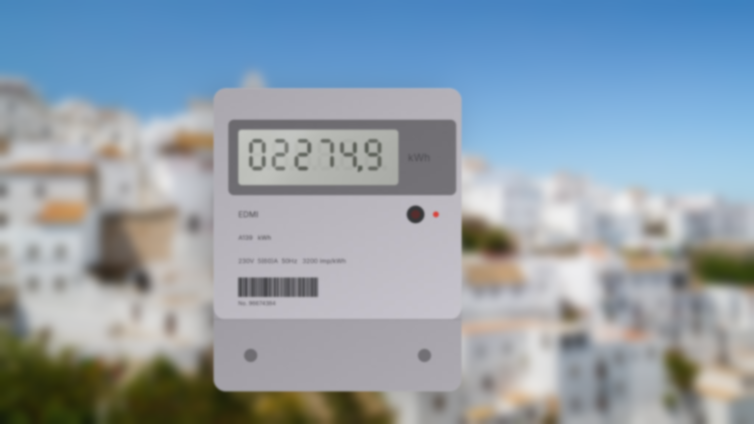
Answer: 2274.9kWh
